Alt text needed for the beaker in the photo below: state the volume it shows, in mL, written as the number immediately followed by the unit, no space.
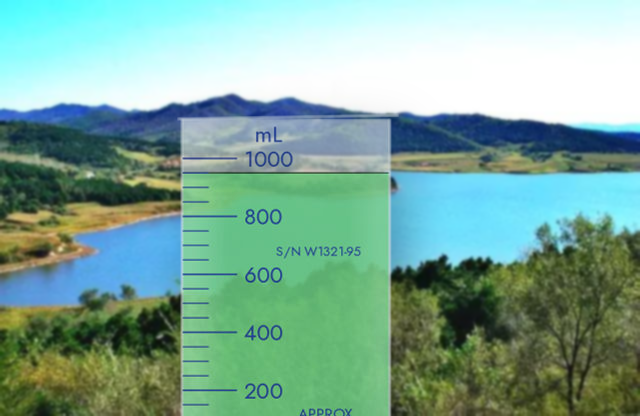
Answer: 950mL
